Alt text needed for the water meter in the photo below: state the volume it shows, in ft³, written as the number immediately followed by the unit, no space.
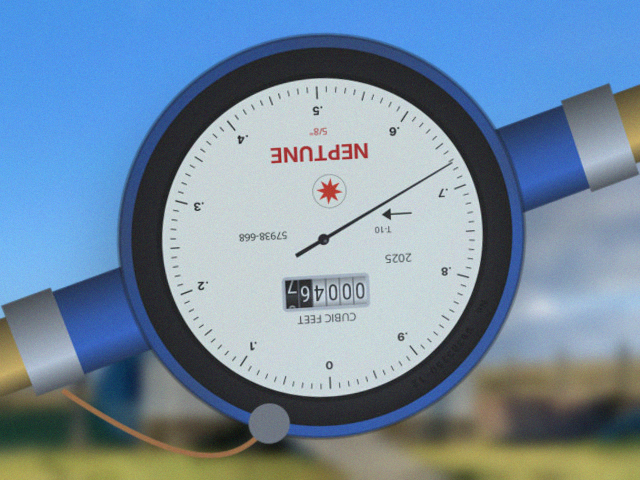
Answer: 466.67ft³
